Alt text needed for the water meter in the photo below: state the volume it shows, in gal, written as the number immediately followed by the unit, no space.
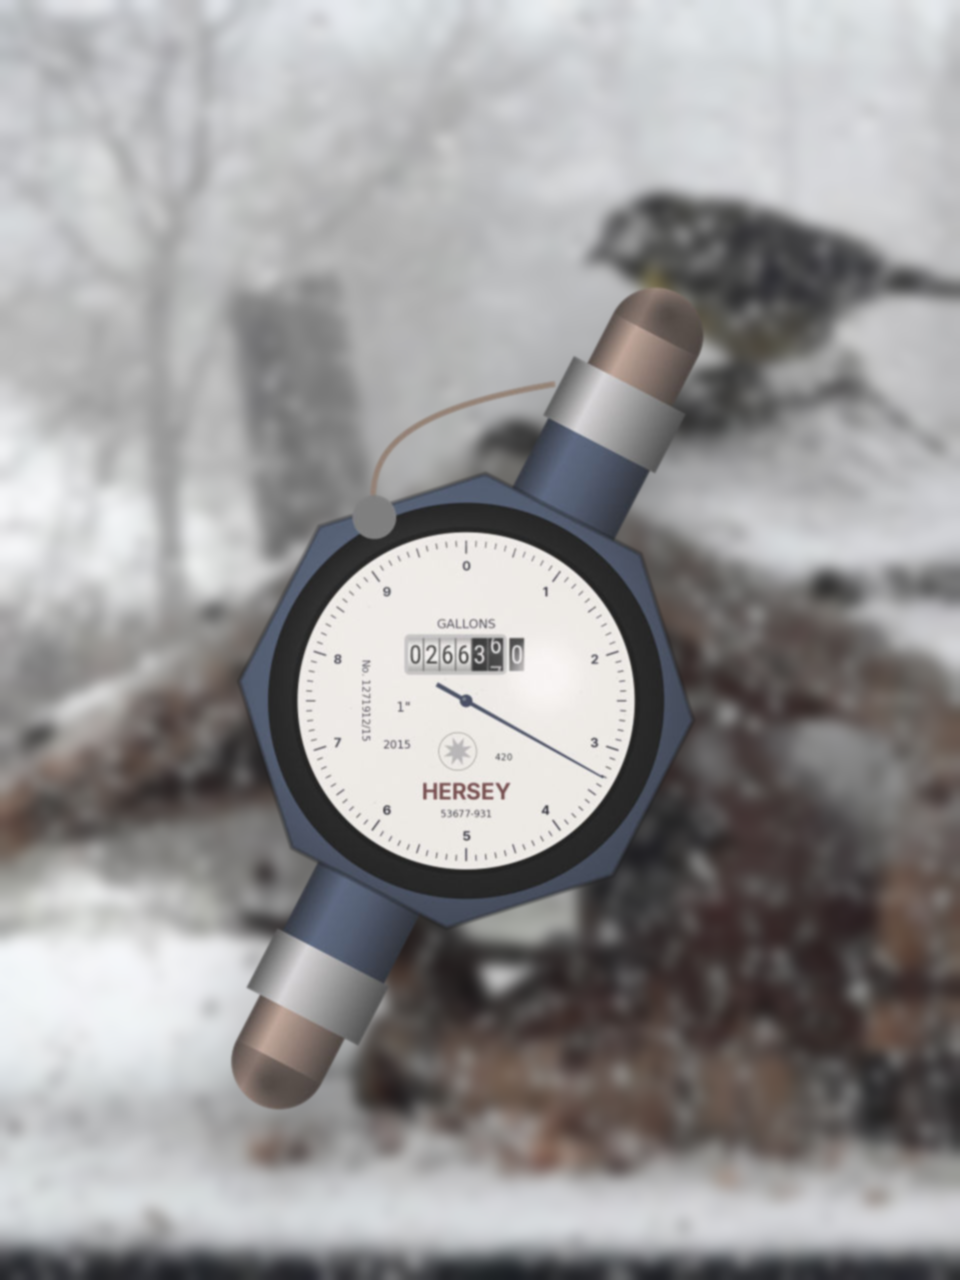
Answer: 266363.3gal
